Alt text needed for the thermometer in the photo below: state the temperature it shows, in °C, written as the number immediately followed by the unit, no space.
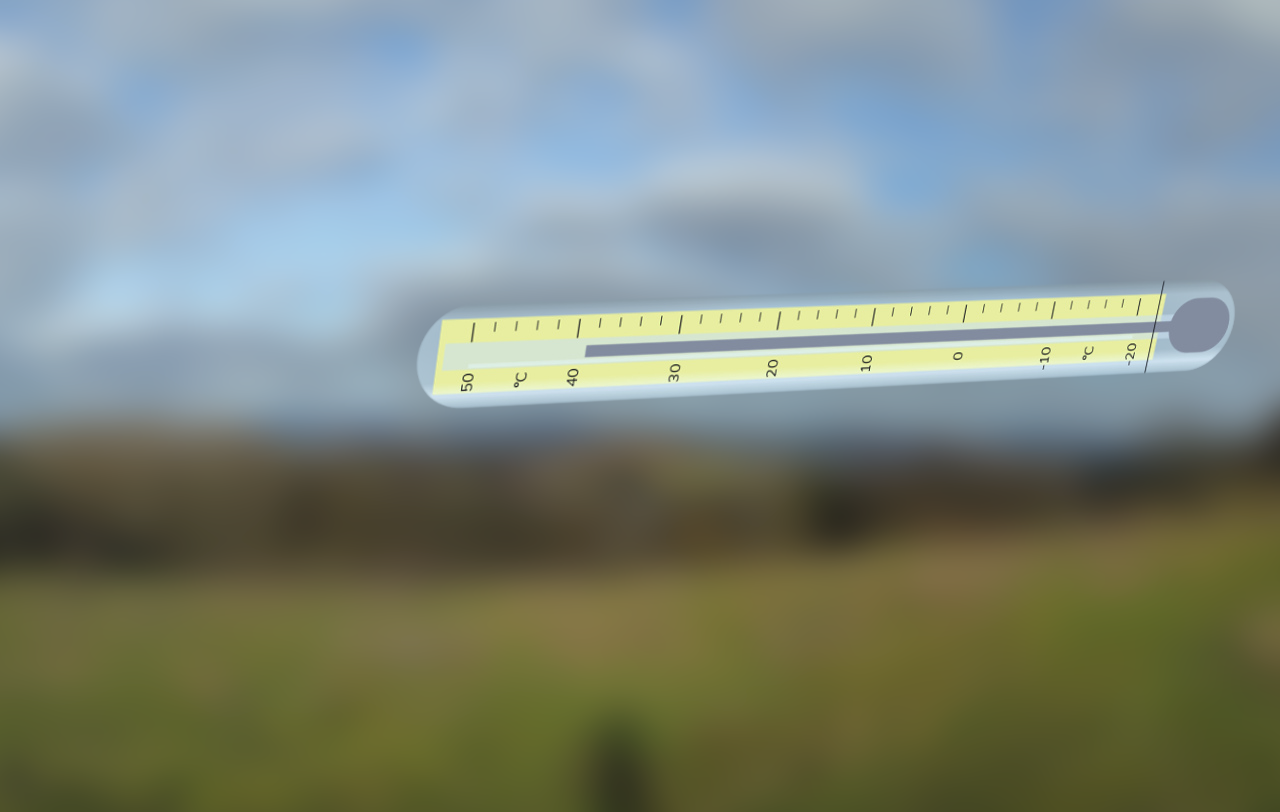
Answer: 39°C
